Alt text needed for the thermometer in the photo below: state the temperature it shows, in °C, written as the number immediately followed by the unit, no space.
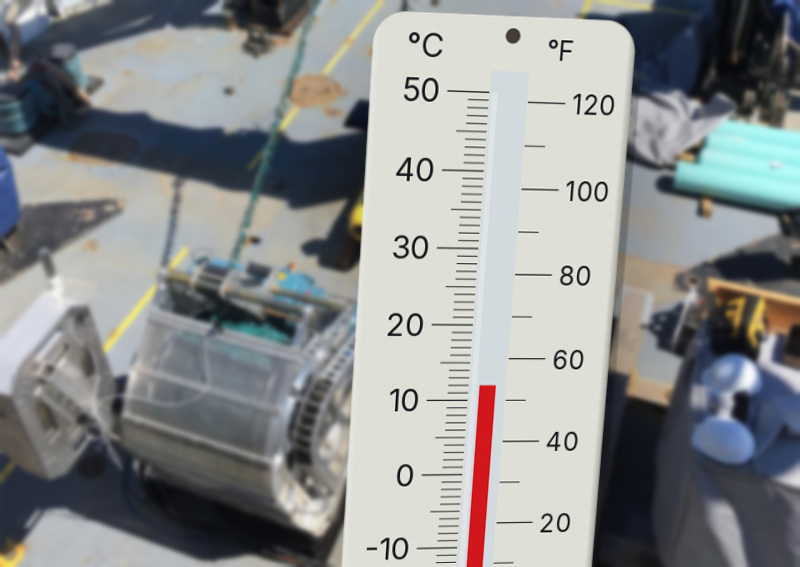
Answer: 12°C
